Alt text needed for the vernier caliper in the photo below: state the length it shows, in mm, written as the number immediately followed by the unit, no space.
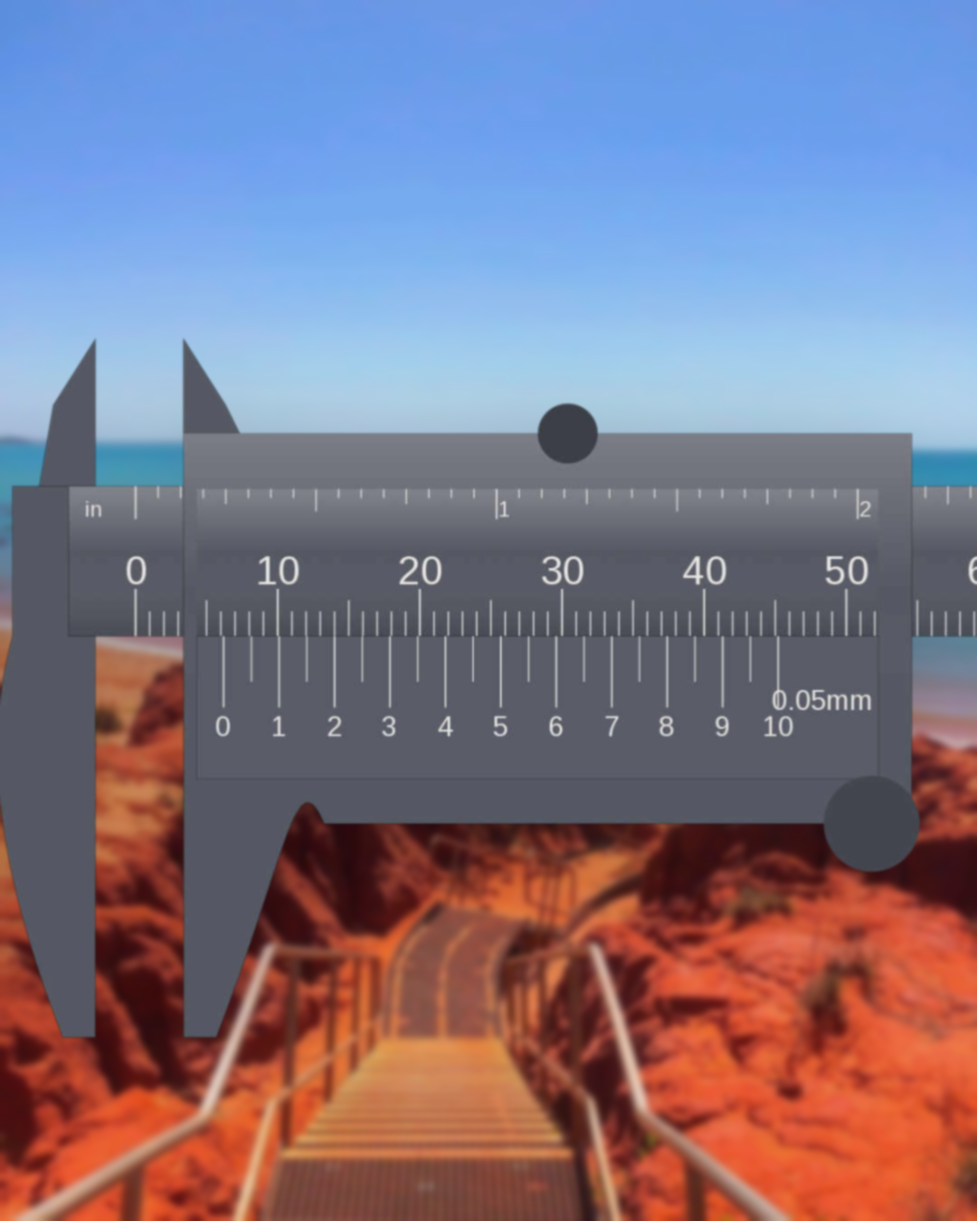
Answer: 6.2mm
